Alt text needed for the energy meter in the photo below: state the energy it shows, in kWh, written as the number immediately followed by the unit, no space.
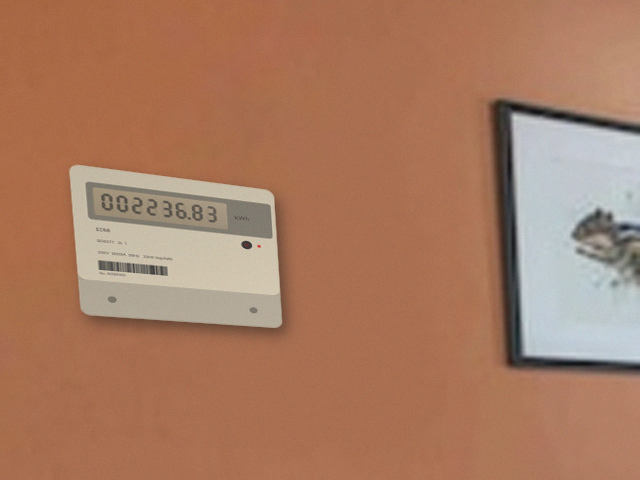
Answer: 2236.83kWh
